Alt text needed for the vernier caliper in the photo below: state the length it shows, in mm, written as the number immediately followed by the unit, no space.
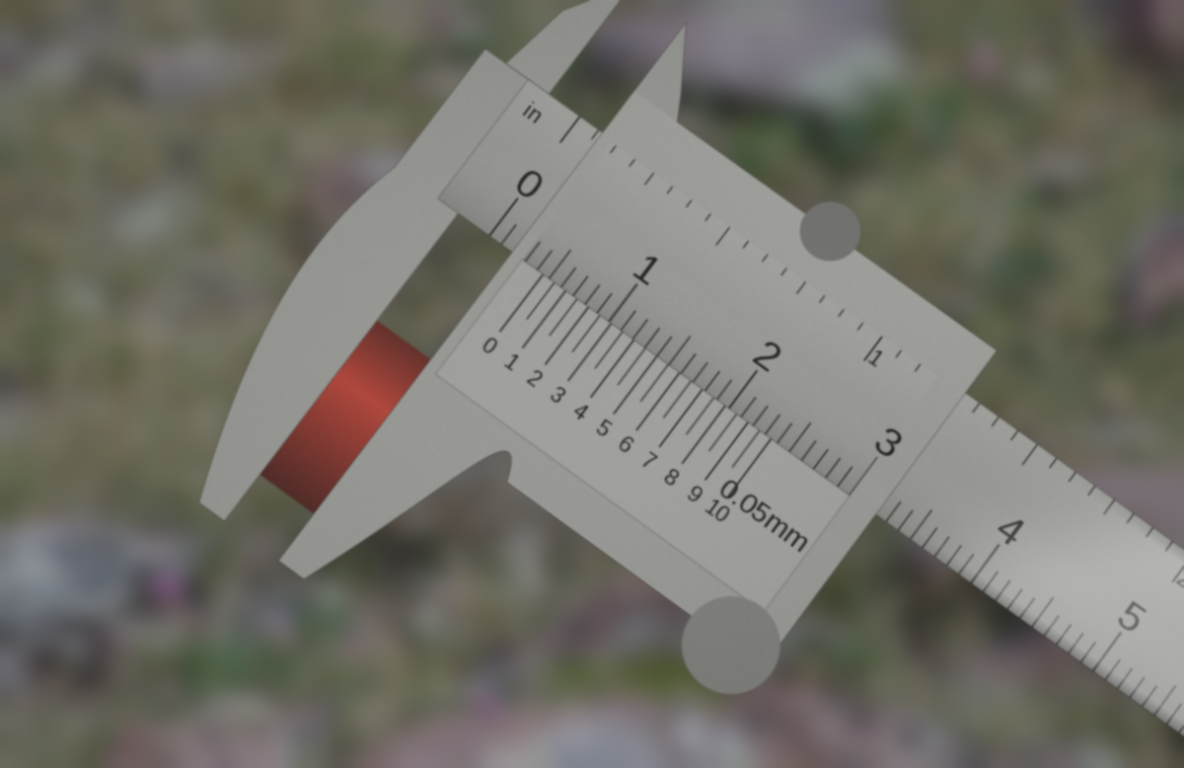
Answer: 4.5mm
